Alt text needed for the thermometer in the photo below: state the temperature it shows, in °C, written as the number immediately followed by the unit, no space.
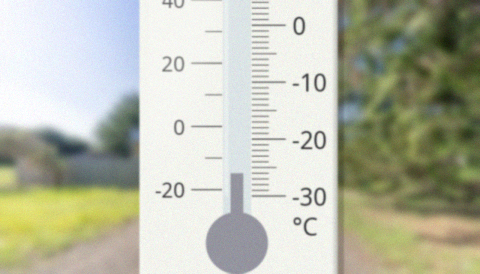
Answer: -26°C
